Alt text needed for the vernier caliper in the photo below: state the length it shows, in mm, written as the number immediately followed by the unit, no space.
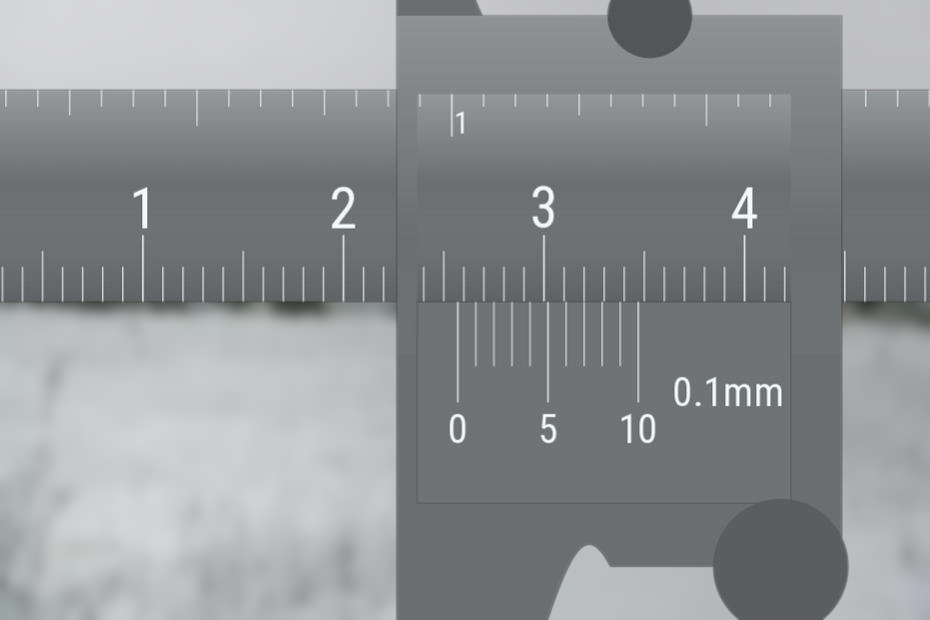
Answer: 25.7mm
